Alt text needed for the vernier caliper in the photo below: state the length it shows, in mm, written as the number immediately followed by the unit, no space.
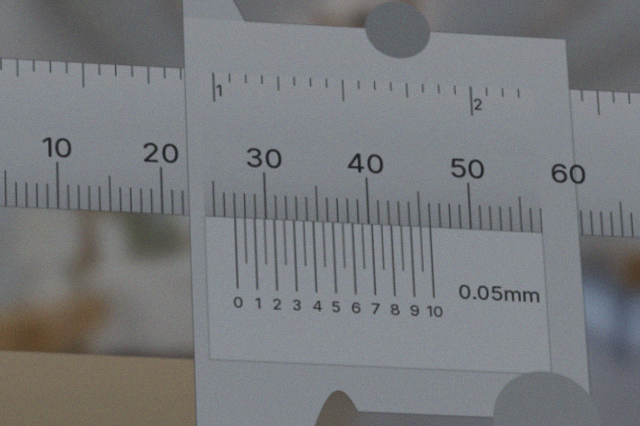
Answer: 27.0mm
